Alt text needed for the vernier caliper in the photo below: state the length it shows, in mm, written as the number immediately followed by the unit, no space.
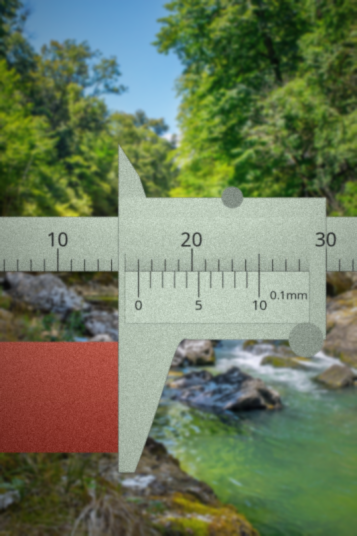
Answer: 16.0mm
